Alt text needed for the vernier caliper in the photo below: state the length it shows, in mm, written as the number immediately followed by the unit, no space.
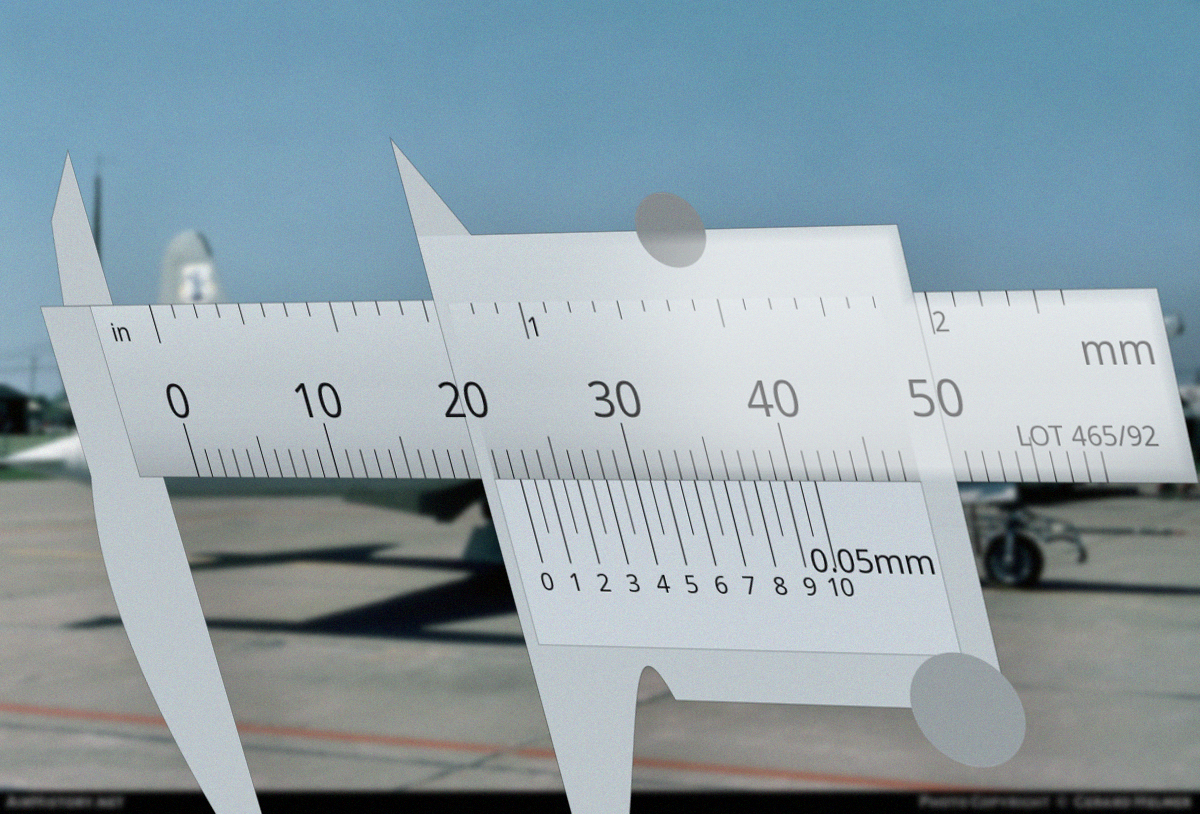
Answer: 22.4mm
